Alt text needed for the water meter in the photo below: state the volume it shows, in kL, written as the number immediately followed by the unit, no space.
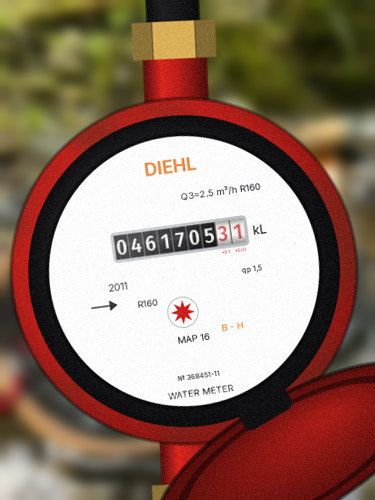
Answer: 461705.31kL
